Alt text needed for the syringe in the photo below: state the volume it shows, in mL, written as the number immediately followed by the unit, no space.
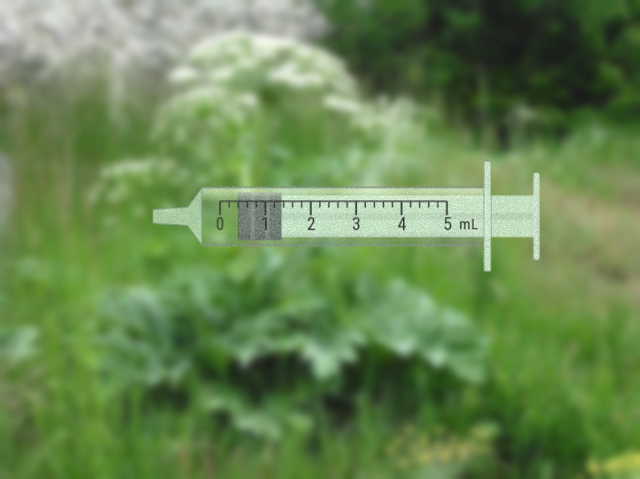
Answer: 0.4mL
